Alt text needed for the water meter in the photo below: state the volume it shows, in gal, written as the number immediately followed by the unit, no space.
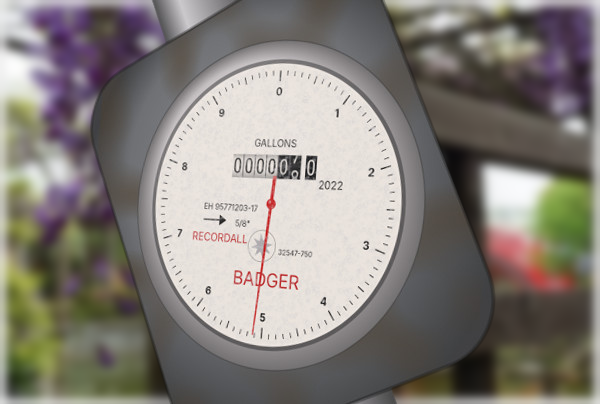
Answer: 75.1gal
